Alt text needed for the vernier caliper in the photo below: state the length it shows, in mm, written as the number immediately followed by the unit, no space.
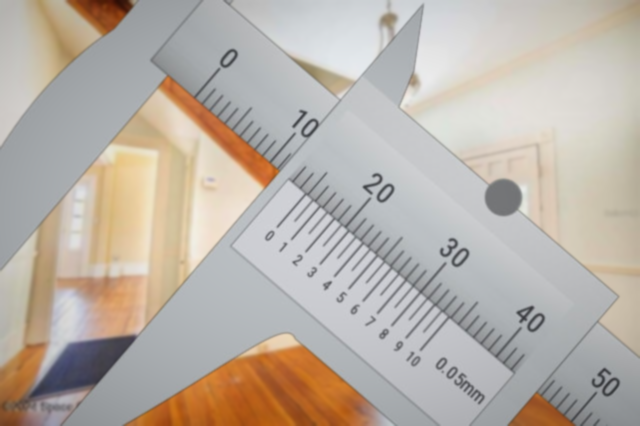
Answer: 14.8mm
